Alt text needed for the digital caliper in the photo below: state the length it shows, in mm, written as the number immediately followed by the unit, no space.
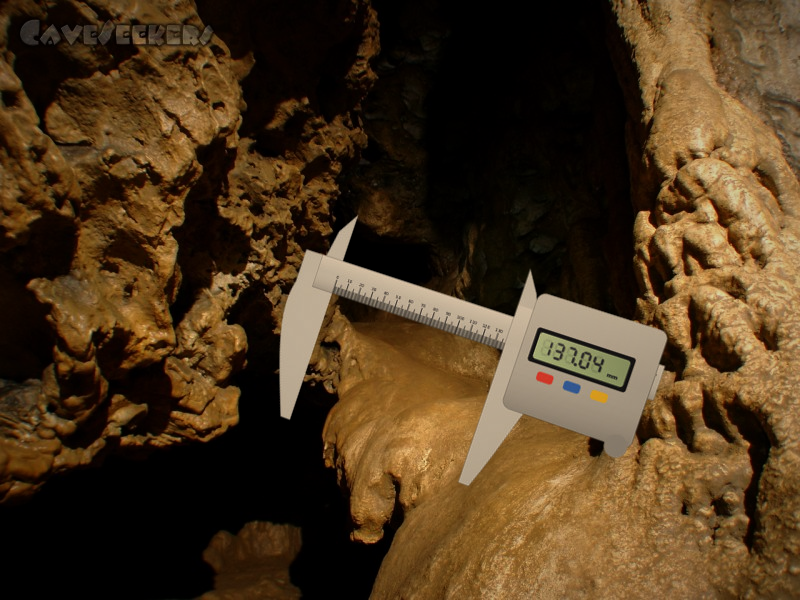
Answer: 137.04mm
